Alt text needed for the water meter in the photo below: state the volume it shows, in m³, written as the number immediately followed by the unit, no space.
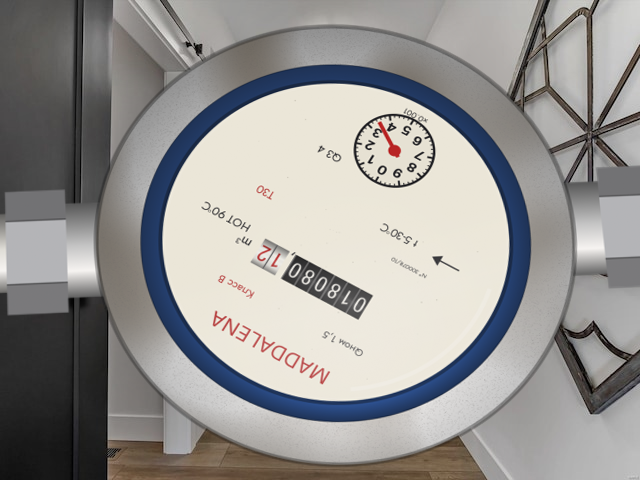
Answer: 18080.123m³
